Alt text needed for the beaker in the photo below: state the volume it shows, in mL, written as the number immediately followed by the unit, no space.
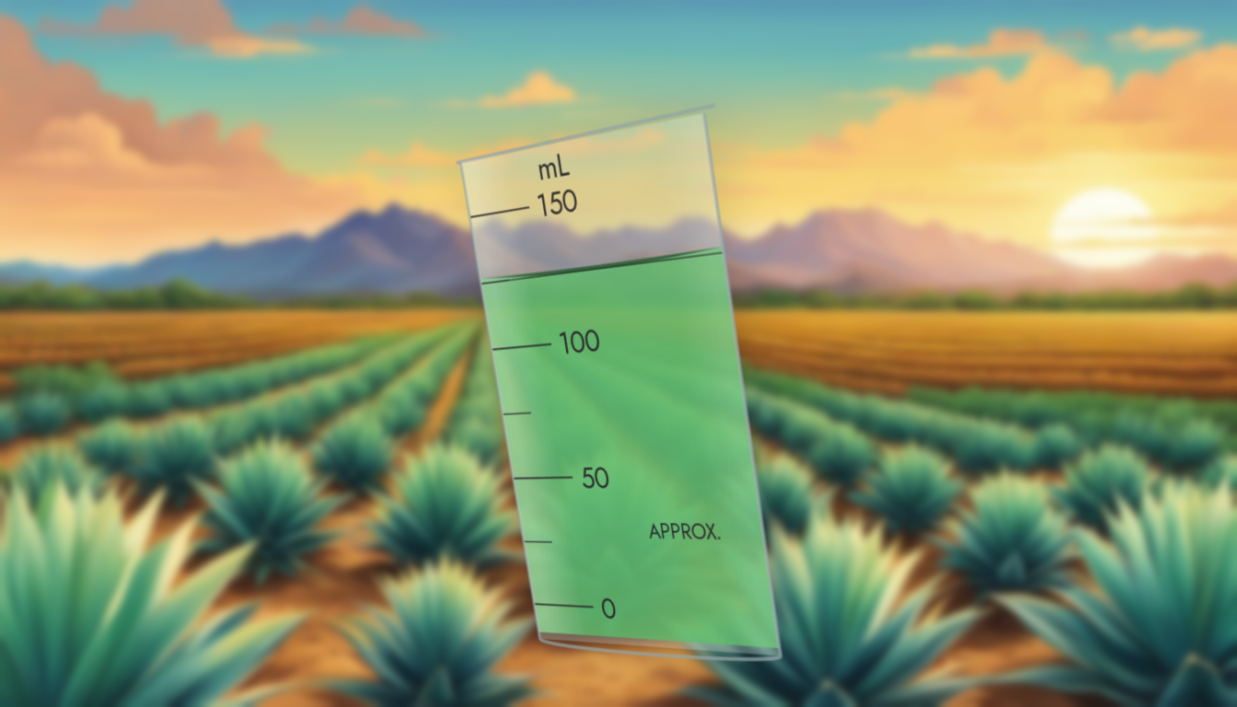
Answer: 125mL
